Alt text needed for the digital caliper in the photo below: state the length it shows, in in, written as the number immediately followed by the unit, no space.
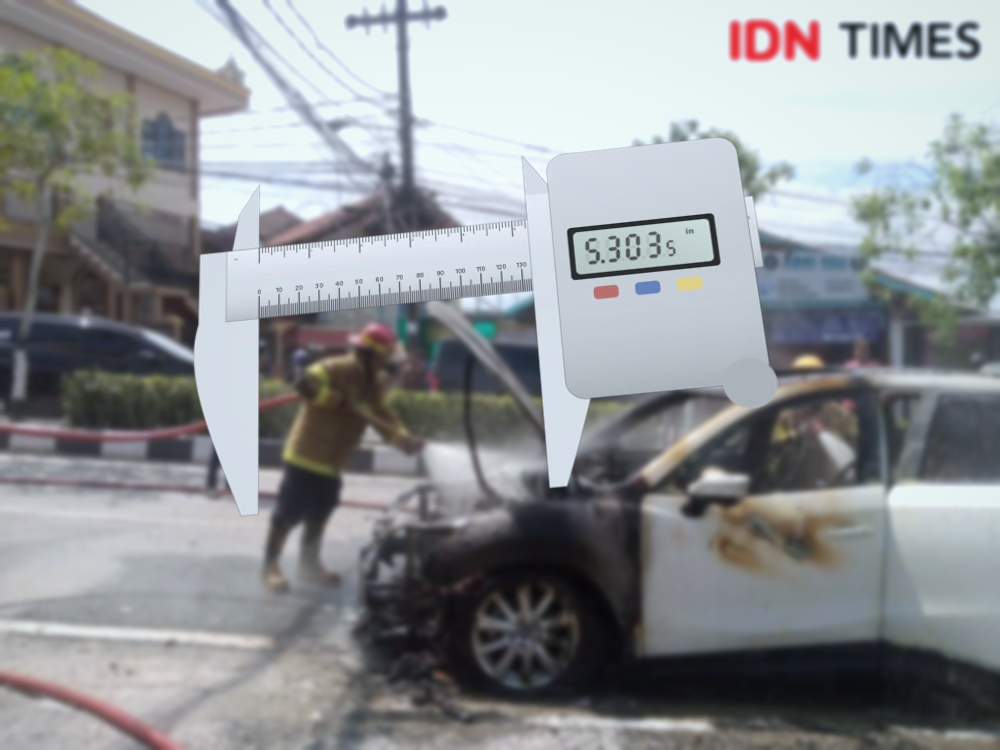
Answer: 5.3035in
